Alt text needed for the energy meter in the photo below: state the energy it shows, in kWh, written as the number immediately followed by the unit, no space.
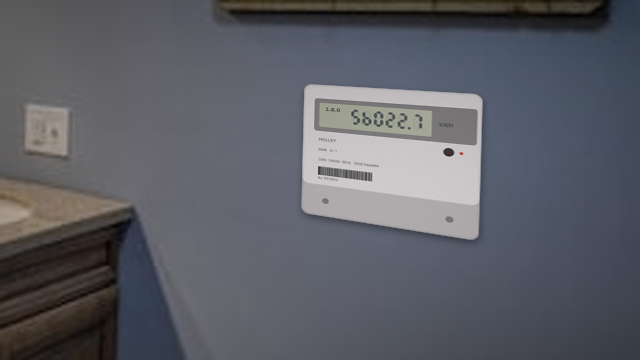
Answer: 56022.7kWh
